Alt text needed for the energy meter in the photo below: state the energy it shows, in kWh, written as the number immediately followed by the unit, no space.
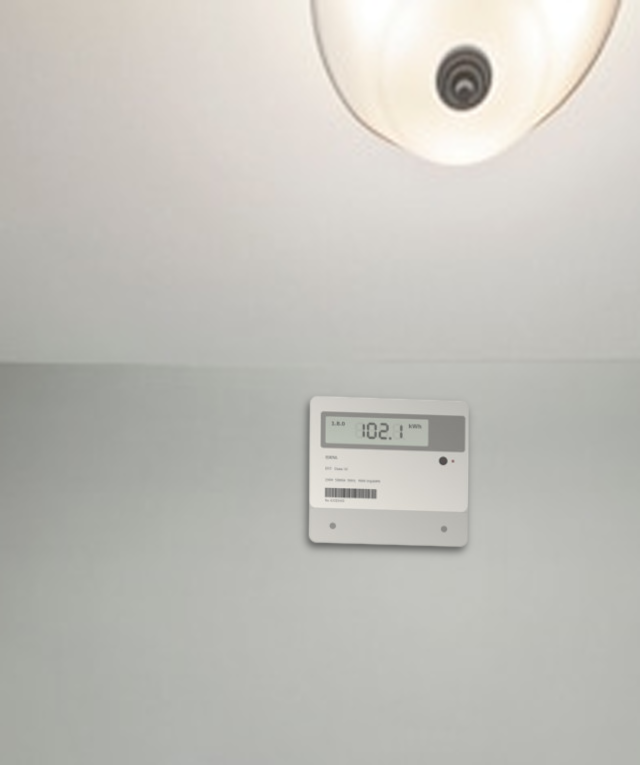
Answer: 102.1kWh
